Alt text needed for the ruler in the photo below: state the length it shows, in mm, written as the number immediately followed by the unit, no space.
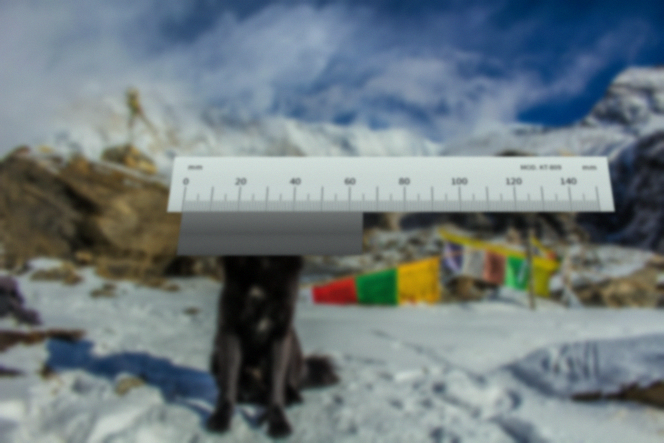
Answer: 65mm
